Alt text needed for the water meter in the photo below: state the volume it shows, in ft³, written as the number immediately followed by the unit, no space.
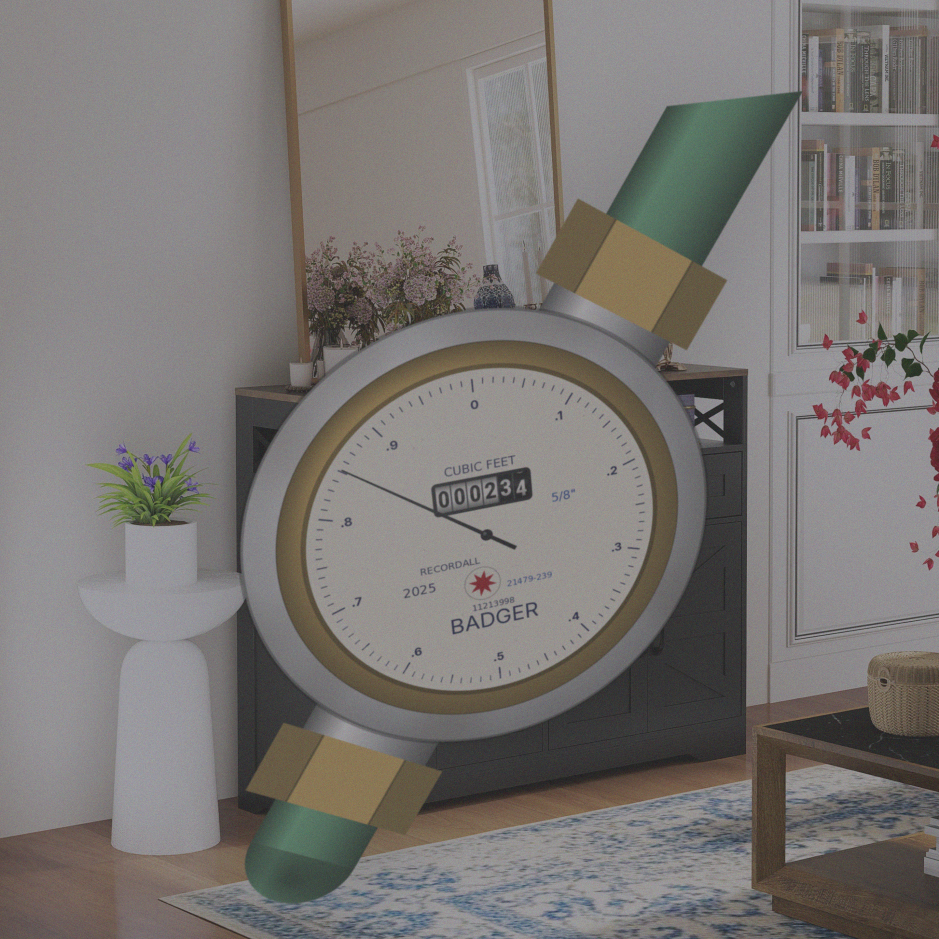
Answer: 233.85ft³
